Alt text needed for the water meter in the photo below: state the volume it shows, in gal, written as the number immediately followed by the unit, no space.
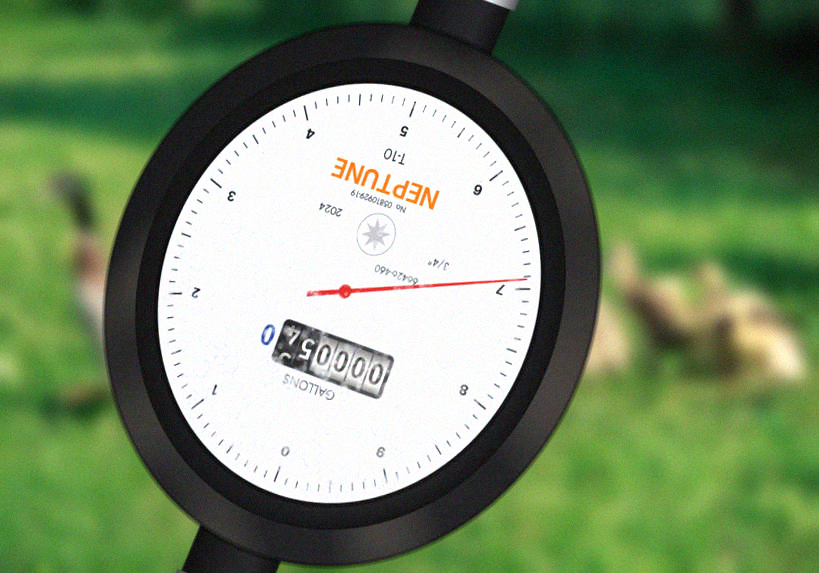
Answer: 536.9gal
